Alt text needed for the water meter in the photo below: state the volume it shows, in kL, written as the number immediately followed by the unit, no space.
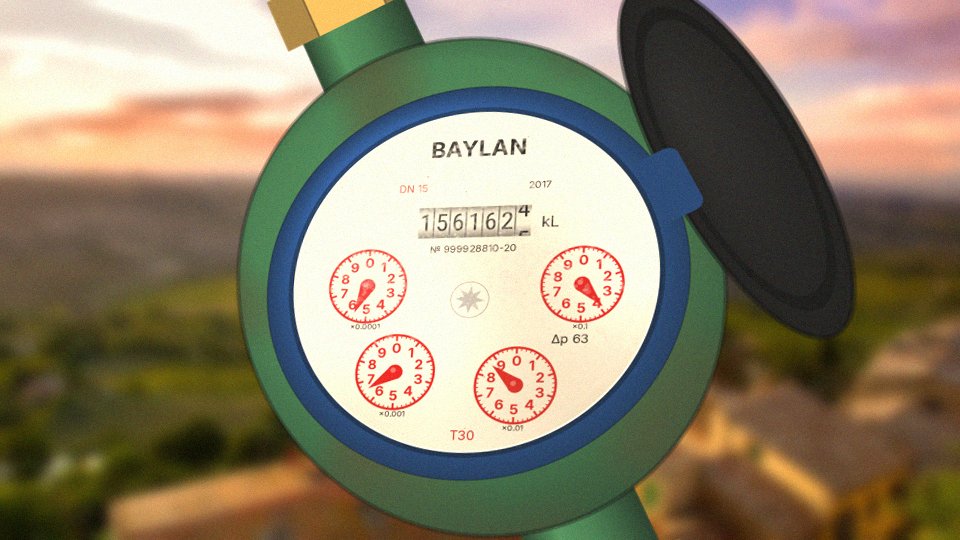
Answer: 1561624.3865kL
